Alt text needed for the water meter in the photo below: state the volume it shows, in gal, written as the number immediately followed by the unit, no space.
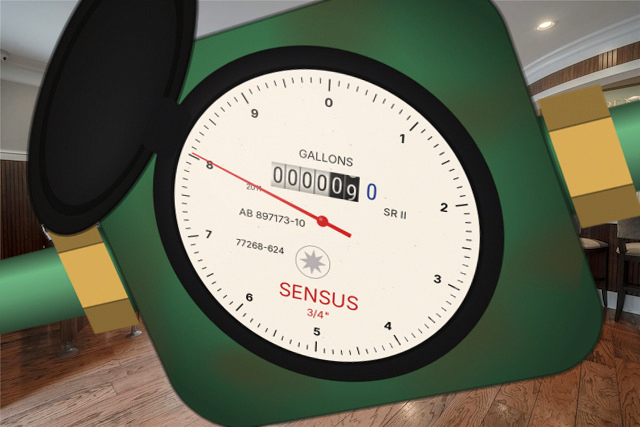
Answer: 88.0gal
